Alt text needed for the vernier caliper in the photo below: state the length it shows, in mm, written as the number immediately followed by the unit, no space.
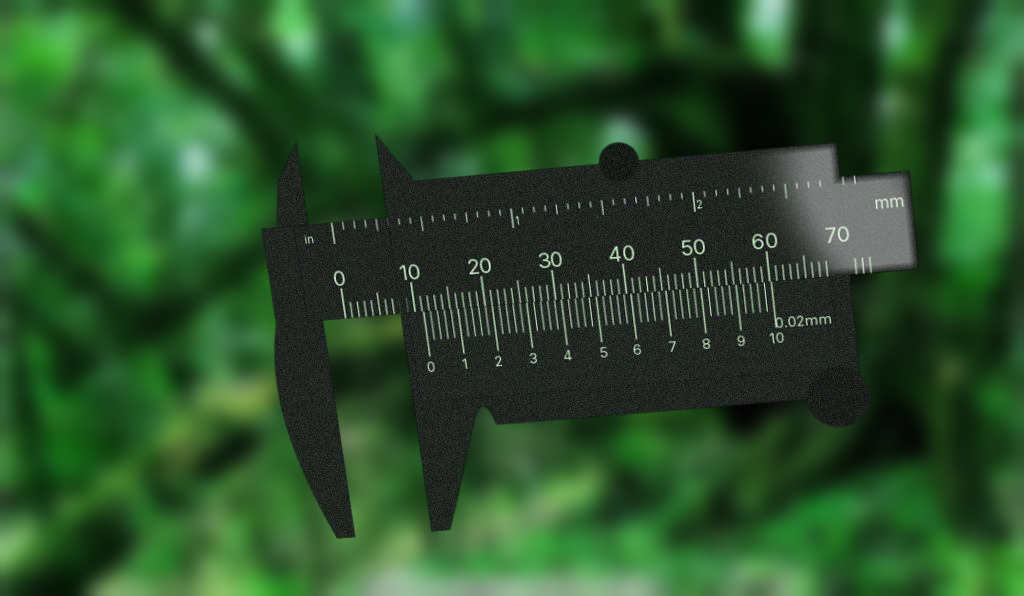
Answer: 11.2mm
